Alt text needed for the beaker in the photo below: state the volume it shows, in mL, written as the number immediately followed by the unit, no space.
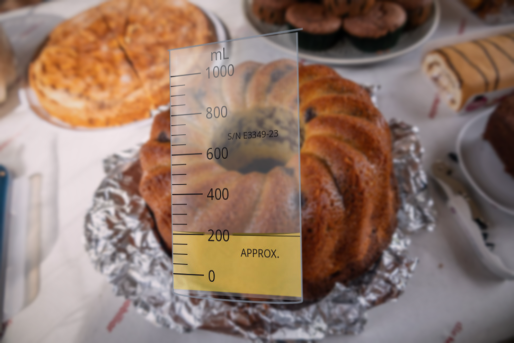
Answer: 200mL
